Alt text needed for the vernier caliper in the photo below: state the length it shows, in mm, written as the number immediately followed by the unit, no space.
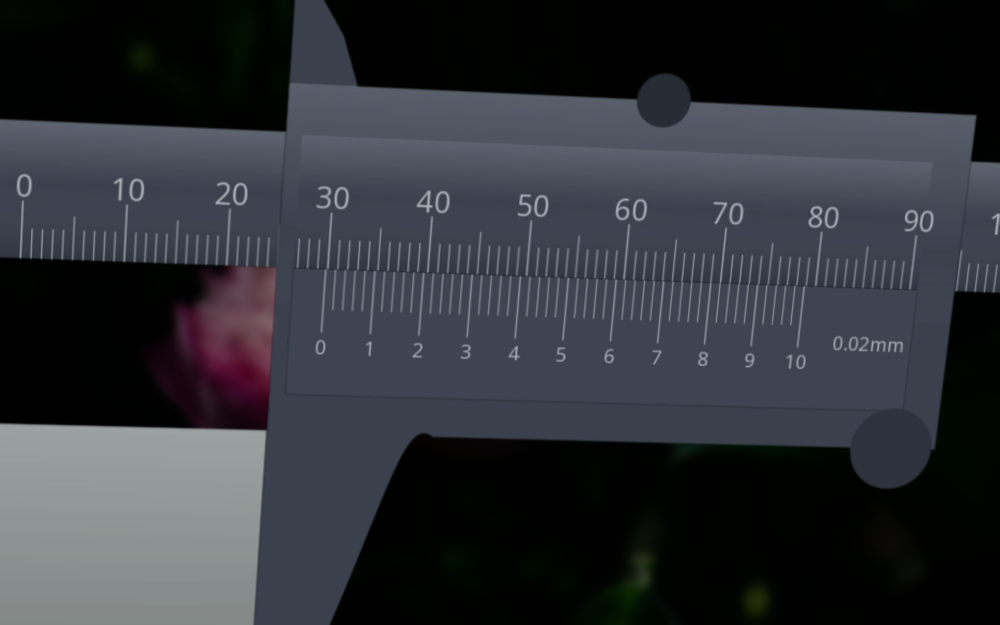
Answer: 29.8mm
